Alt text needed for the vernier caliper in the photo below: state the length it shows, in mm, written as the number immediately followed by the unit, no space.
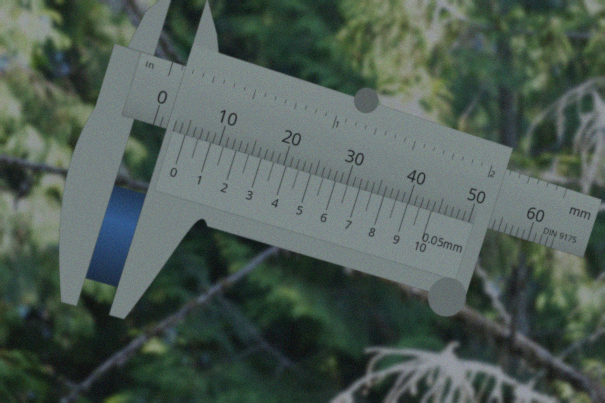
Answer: 4.8mm
